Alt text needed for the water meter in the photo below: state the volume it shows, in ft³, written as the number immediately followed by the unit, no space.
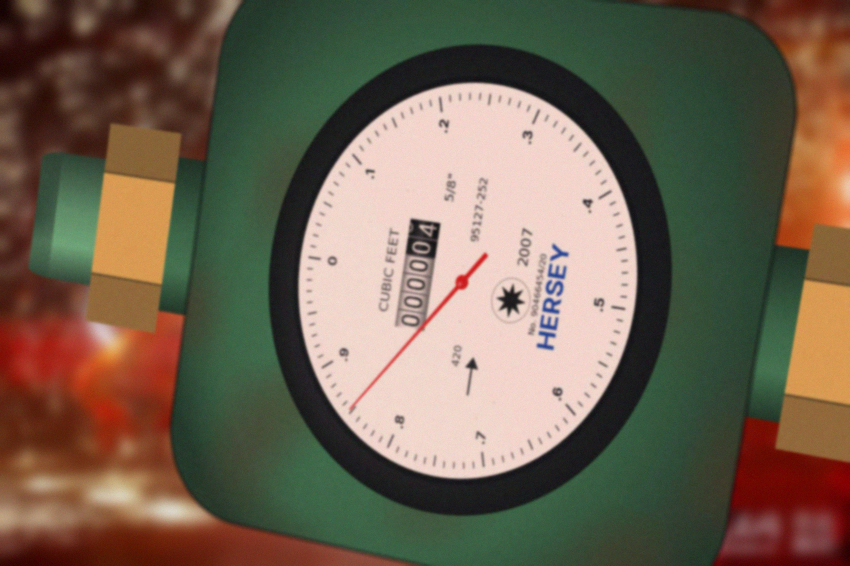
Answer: 3.85ft³
